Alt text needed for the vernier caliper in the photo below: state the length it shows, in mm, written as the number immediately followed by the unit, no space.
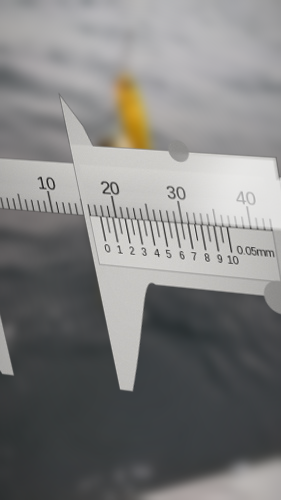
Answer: 17.6mm
